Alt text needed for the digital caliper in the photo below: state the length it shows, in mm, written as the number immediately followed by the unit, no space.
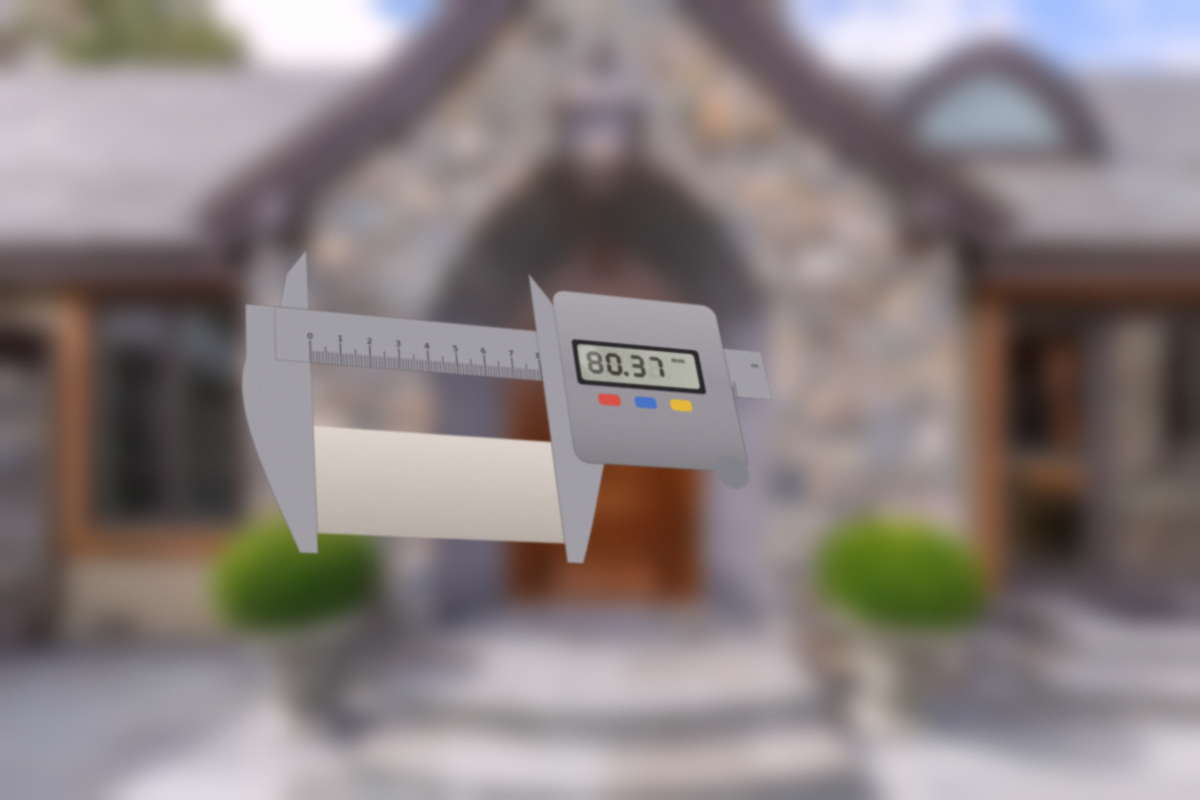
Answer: 80.37mm
